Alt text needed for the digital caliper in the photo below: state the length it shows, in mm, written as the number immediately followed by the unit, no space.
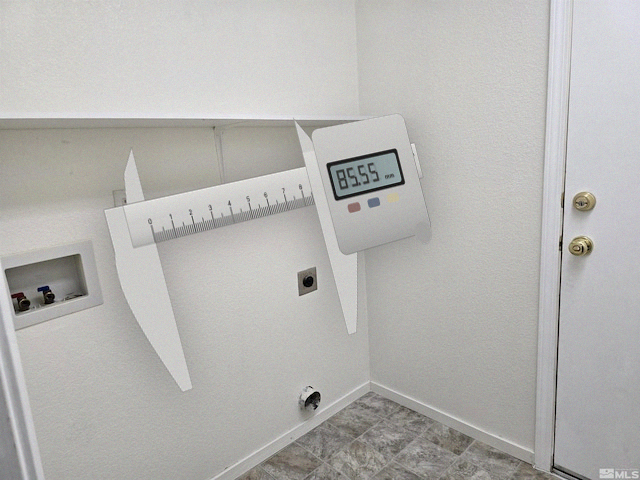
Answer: 85.55mm
